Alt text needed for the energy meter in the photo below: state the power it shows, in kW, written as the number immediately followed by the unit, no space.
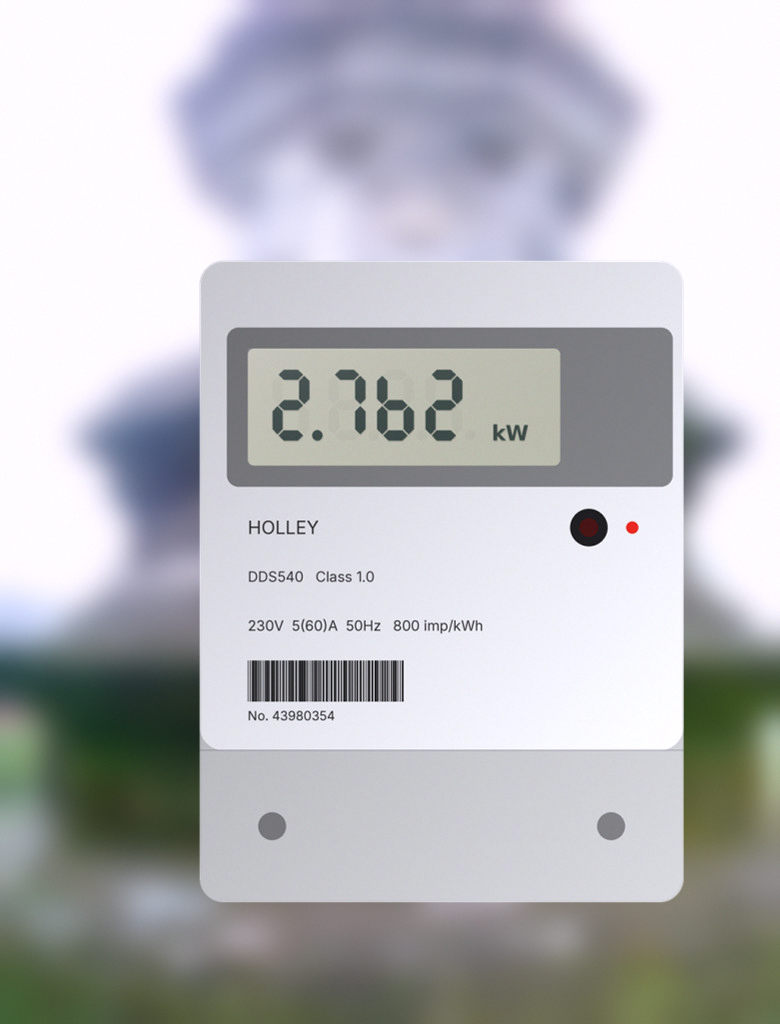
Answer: 2.762kW
